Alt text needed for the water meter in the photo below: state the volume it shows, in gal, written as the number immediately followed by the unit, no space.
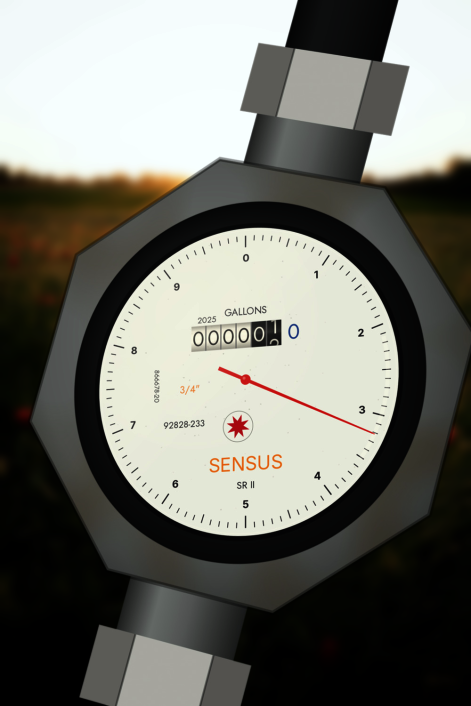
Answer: 13.2gal
